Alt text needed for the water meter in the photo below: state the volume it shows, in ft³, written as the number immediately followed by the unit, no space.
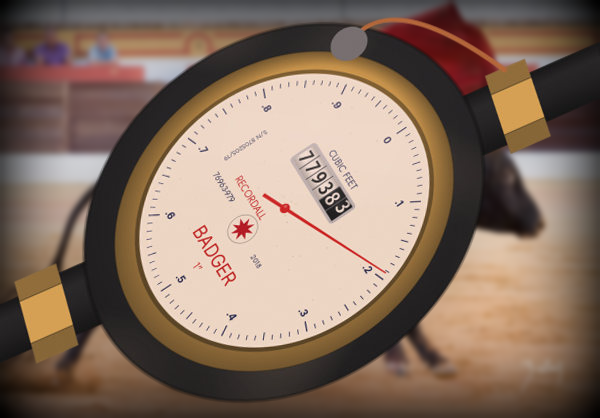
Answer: 779383.19ft³
